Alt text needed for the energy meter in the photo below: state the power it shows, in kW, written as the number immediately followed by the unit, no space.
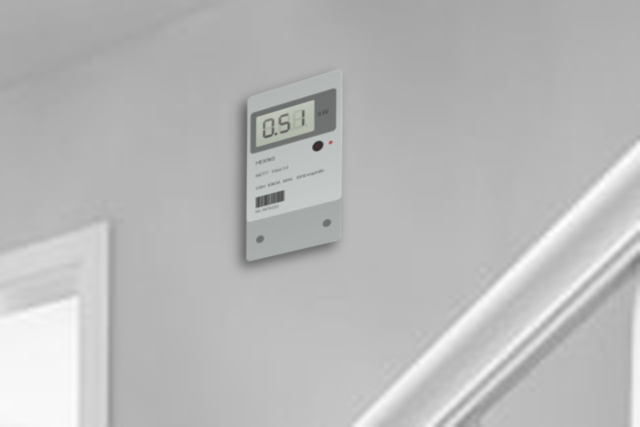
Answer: 0.51kW
